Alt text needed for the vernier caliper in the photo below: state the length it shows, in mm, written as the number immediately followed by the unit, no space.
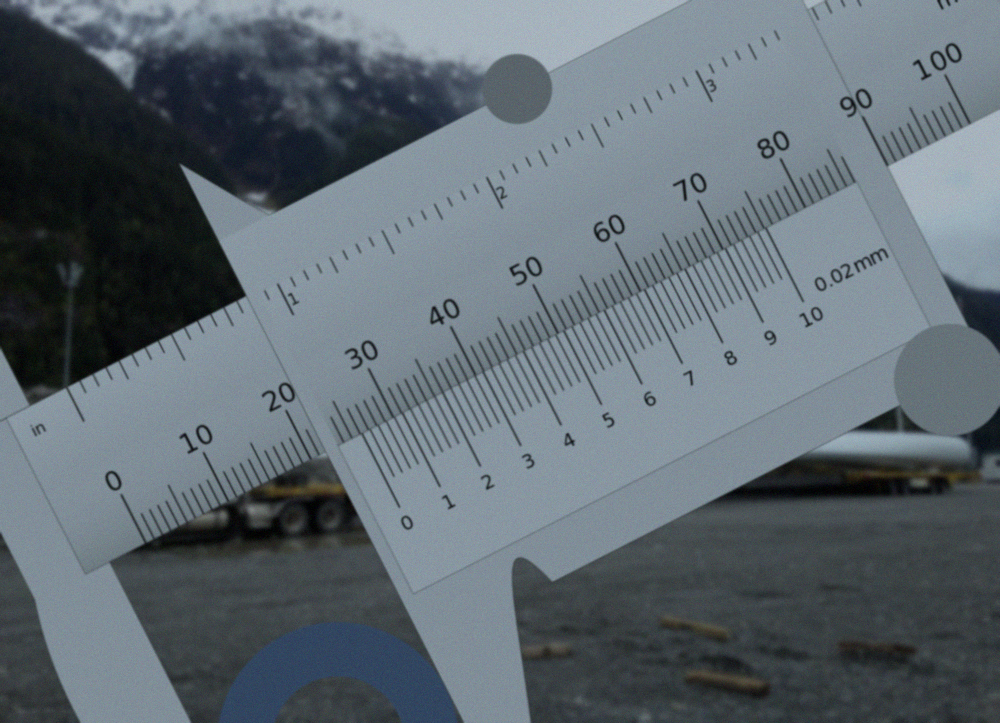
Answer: 26.2mm
